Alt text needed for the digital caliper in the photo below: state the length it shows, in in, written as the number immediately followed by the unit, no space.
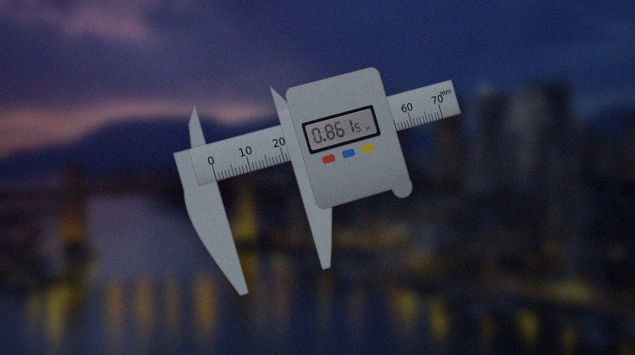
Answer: 0.8615in
